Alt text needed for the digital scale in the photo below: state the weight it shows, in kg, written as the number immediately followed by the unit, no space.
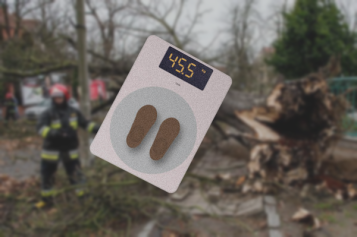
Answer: 45.5kg
